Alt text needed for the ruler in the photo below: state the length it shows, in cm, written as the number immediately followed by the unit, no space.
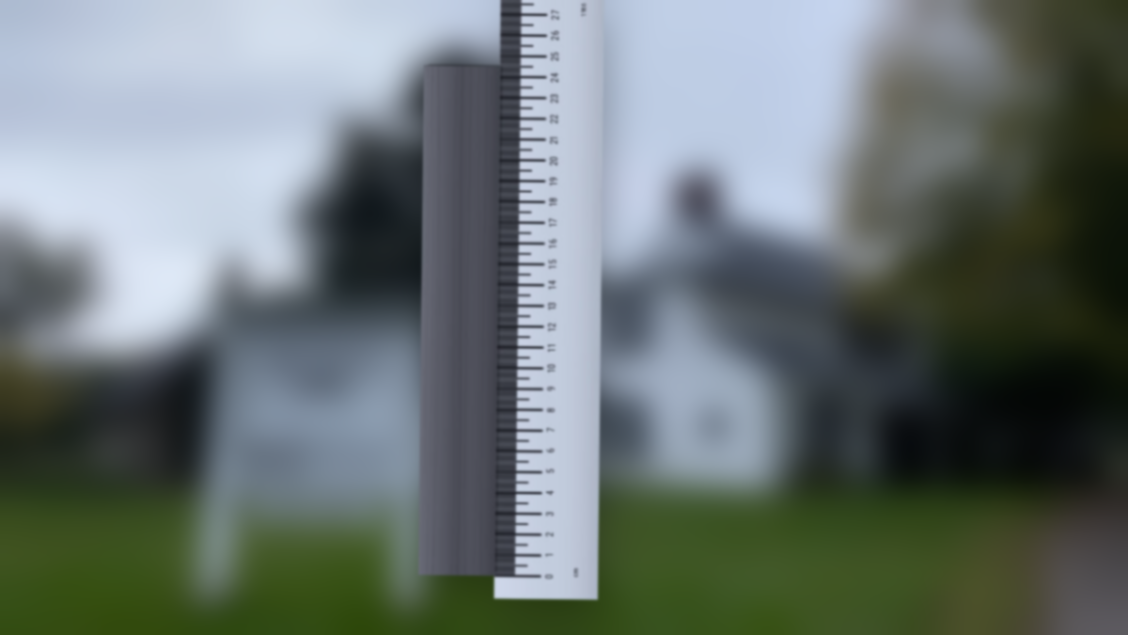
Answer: 24.5cm
